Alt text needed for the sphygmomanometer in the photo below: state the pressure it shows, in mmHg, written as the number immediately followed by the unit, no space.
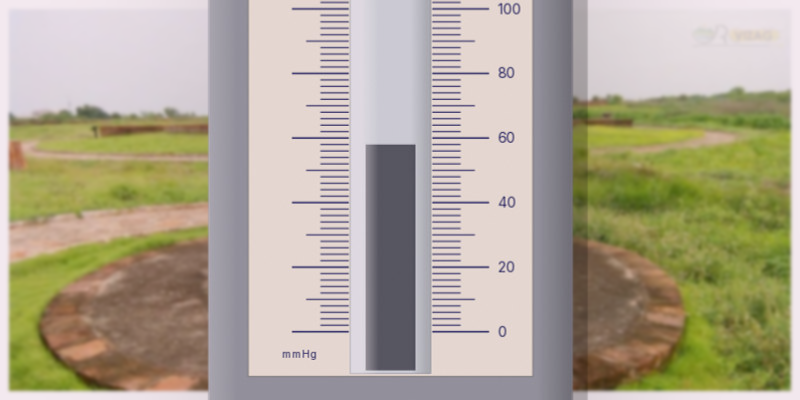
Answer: 58mmHg
